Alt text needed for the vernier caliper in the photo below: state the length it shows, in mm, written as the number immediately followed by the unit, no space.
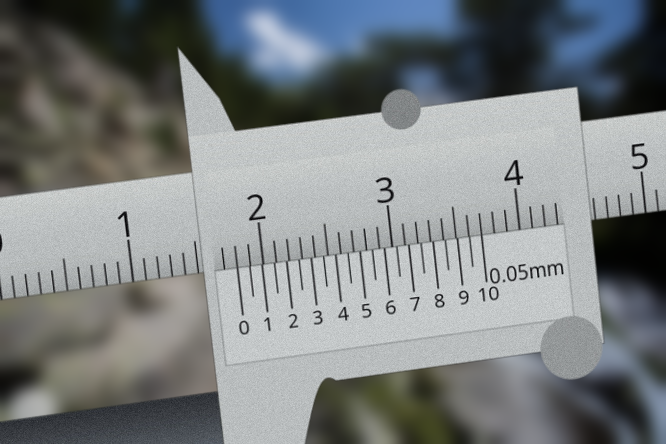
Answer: 18.0mm
